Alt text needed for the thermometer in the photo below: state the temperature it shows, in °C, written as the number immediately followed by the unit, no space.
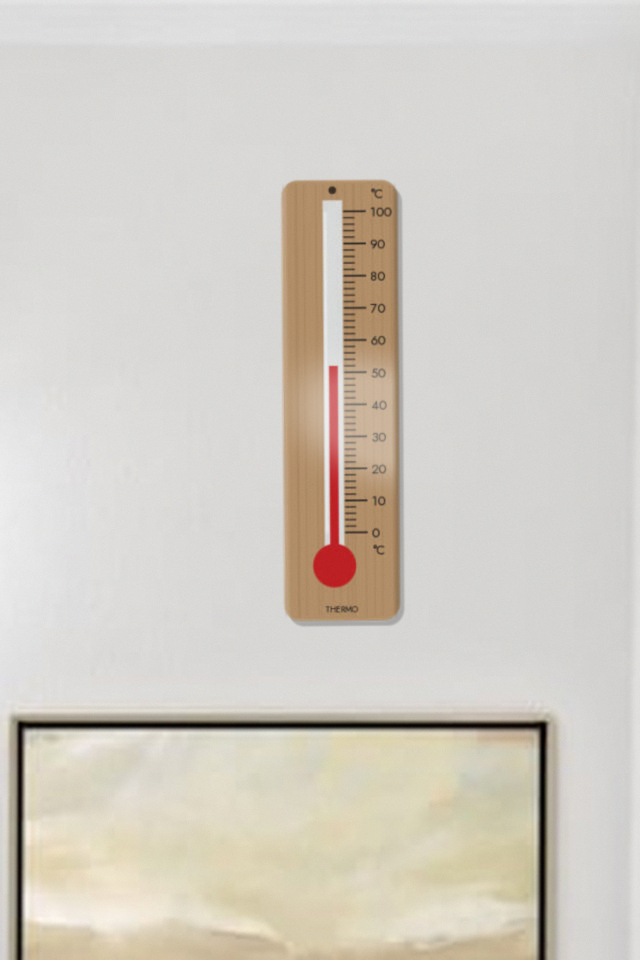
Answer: 52°C
